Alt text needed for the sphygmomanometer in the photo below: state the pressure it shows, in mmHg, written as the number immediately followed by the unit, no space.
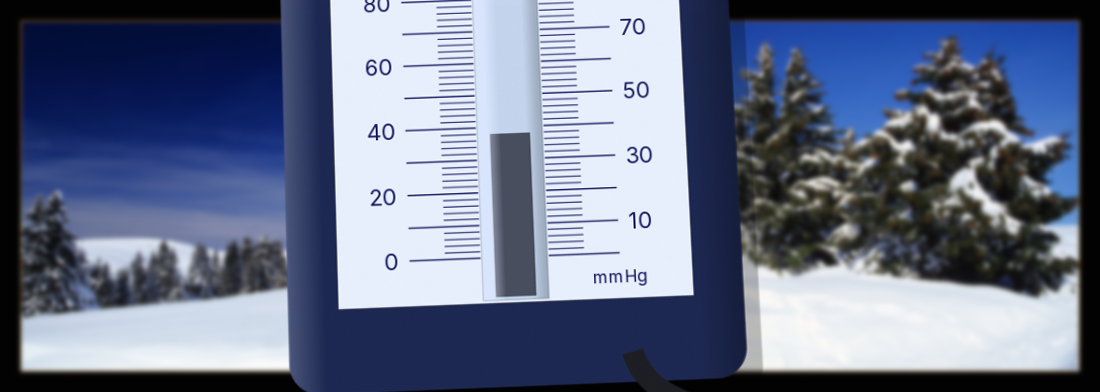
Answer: 38mmHg
